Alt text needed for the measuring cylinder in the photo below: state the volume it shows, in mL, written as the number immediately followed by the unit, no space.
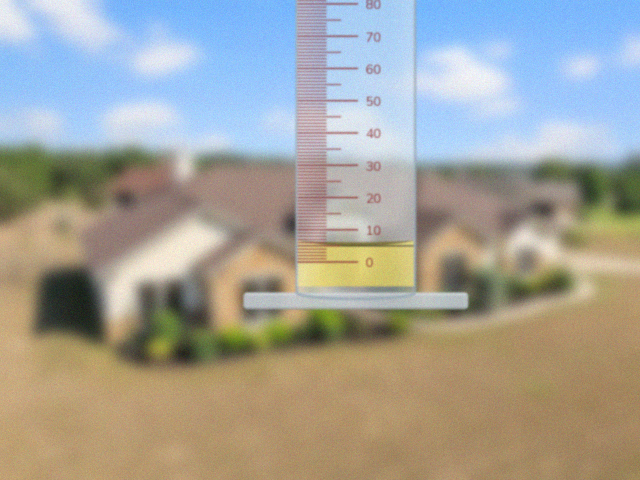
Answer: 5mL
